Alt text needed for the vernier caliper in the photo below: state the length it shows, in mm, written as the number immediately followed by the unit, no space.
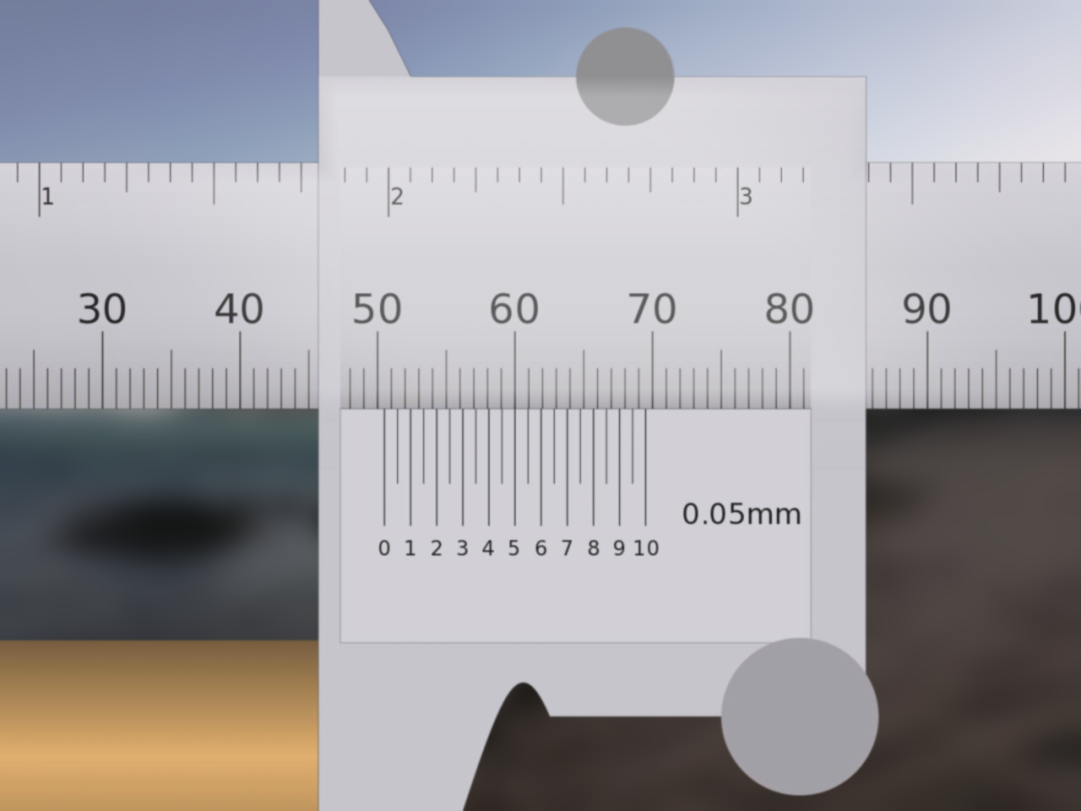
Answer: 50.5mm
